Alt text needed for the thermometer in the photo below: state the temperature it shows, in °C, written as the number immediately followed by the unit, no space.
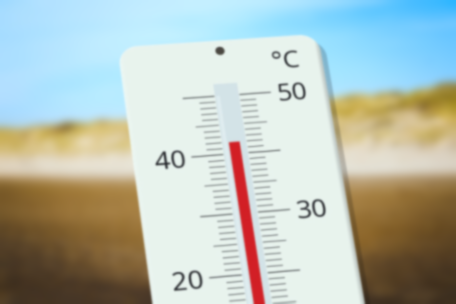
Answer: 42°C
